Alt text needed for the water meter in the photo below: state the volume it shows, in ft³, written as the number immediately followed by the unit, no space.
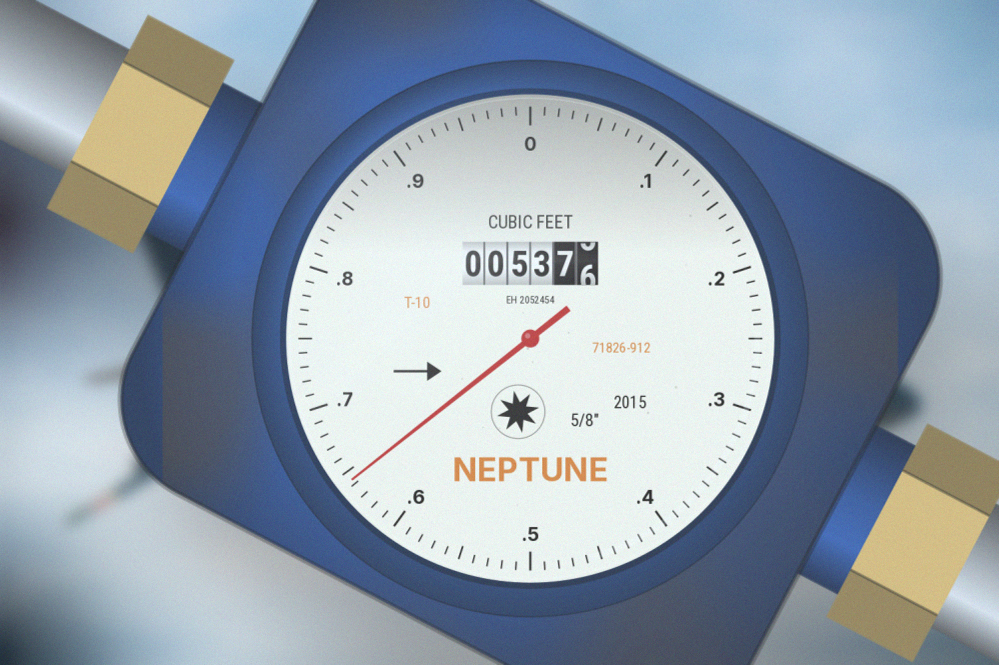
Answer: 5375.64ft³
